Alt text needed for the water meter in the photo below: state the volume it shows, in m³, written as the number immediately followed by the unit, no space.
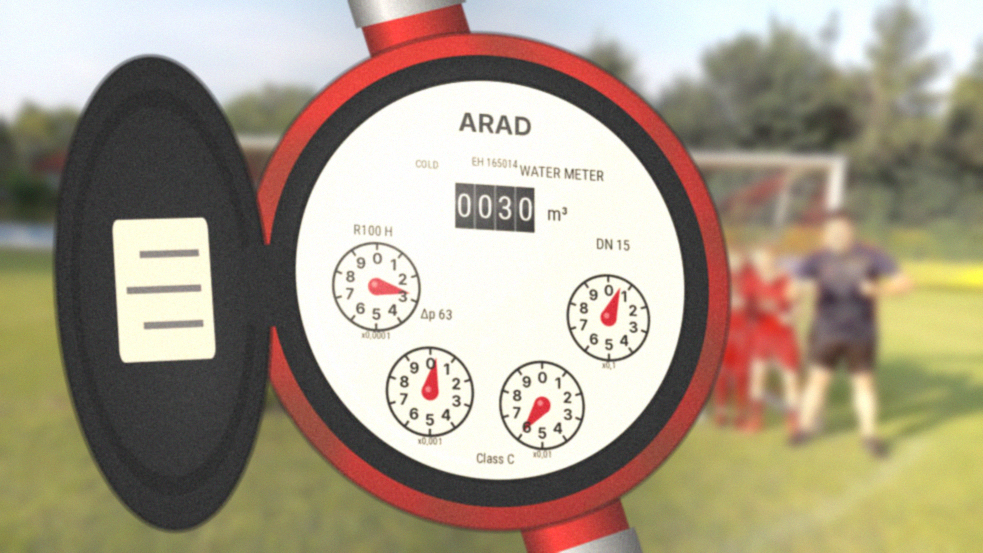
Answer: 30.0602m³
